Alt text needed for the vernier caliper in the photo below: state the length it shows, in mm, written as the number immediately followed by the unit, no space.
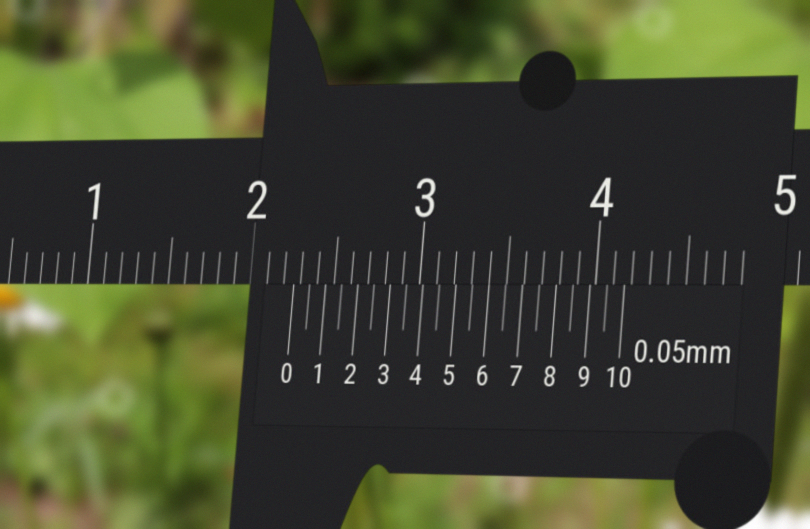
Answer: 22.6mm
